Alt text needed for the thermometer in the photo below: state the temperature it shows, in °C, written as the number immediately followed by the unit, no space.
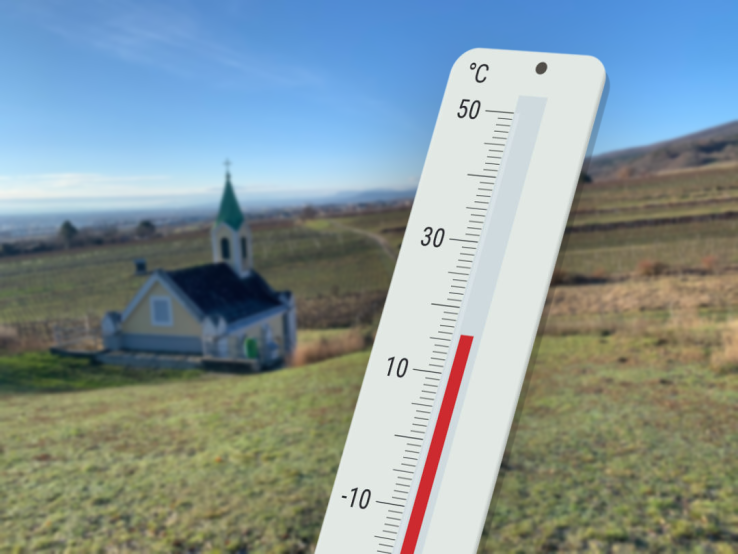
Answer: 16°C
